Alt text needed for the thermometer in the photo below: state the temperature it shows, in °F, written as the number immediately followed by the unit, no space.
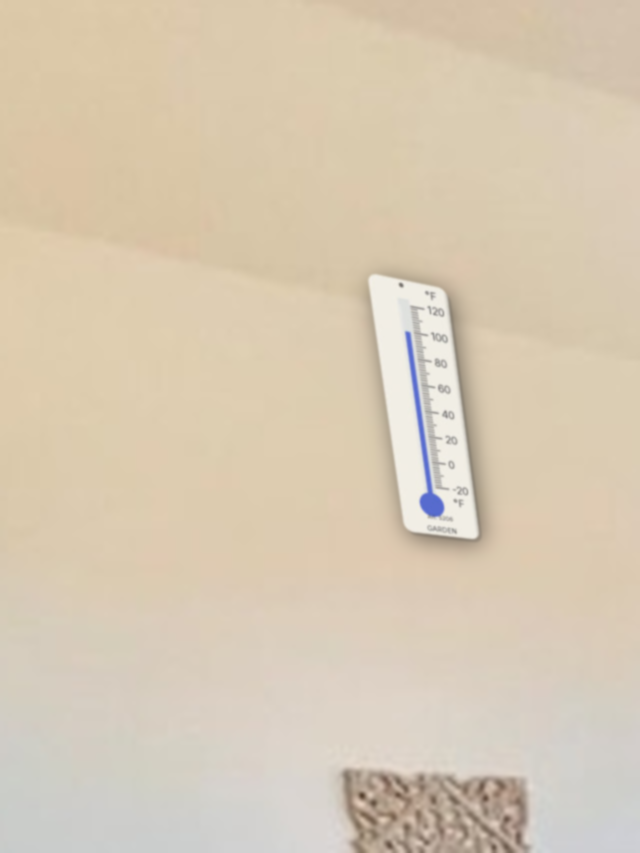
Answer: 100°F
